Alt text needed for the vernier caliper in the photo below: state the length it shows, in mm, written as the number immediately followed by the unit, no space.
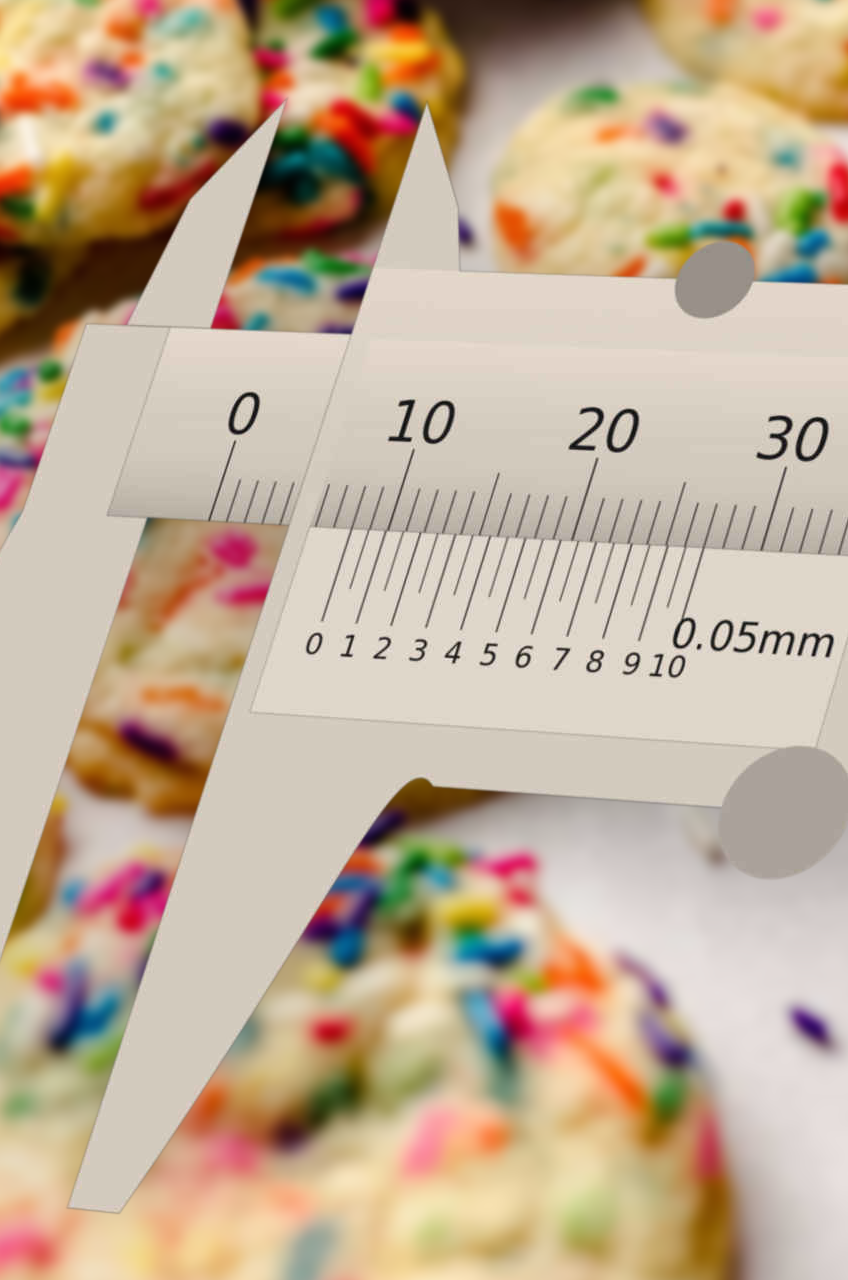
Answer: 8.0mm
